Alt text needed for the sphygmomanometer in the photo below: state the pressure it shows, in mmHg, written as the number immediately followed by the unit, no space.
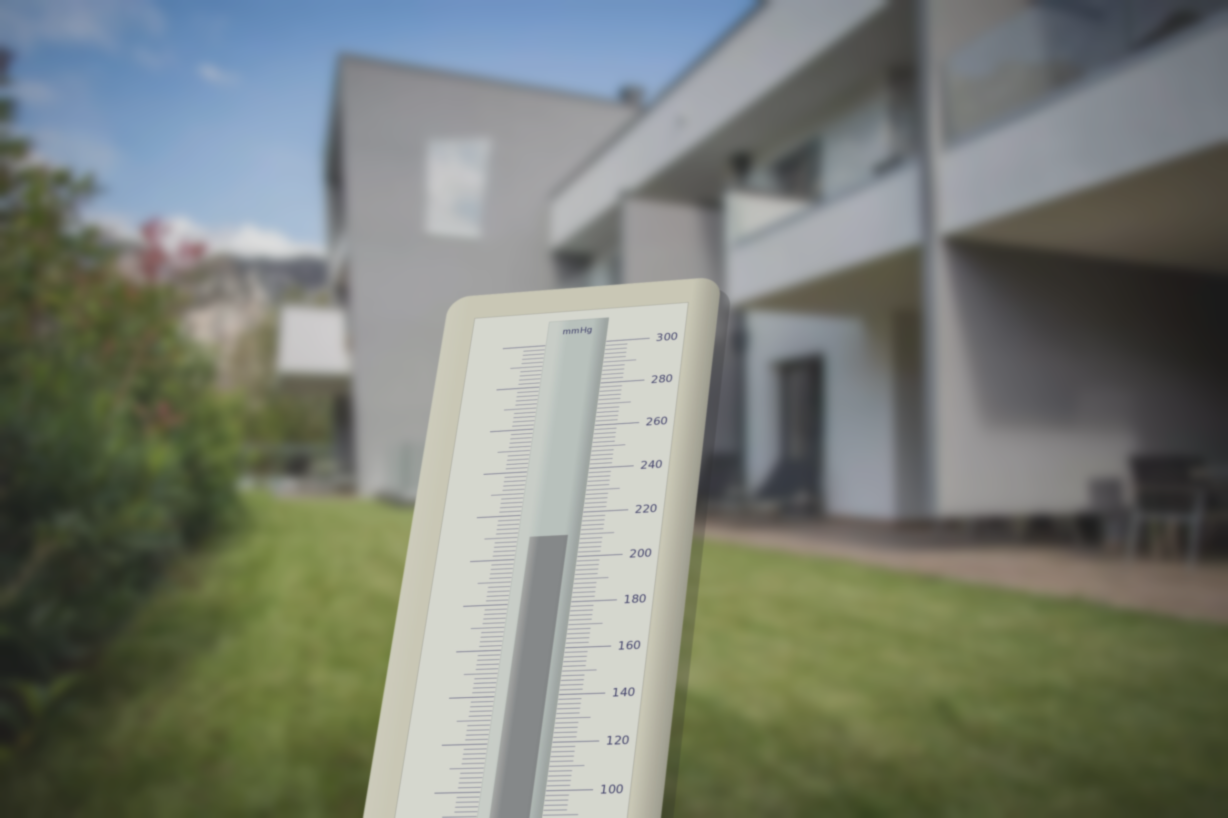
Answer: 210mmHg
